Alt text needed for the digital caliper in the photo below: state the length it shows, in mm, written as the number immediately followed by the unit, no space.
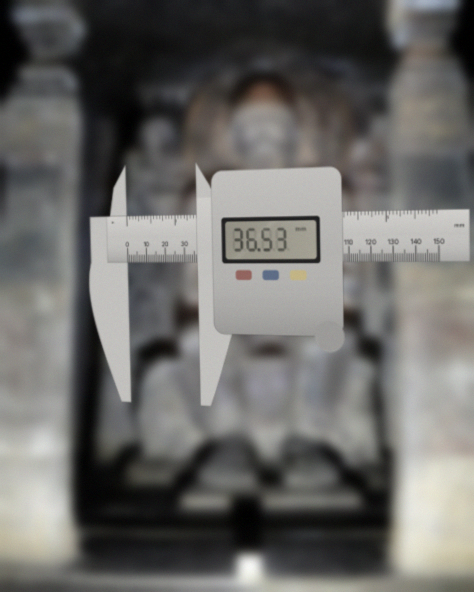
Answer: 36.53mm
